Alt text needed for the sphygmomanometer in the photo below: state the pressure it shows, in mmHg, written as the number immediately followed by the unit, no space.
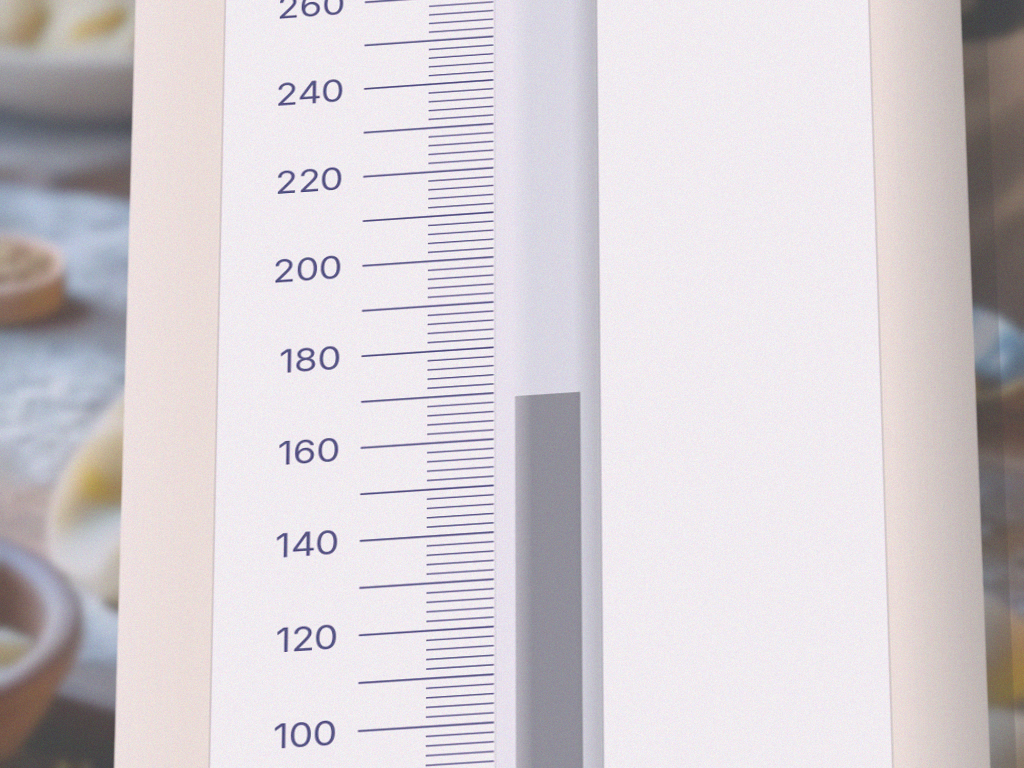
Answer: 169mmHg
